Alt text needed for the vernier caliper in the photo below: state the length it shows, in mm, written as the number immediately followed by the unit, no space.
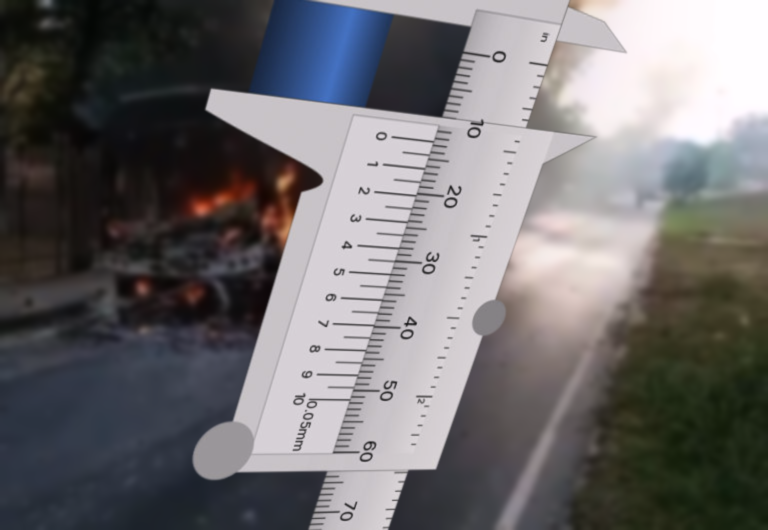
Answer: 12.5mm
